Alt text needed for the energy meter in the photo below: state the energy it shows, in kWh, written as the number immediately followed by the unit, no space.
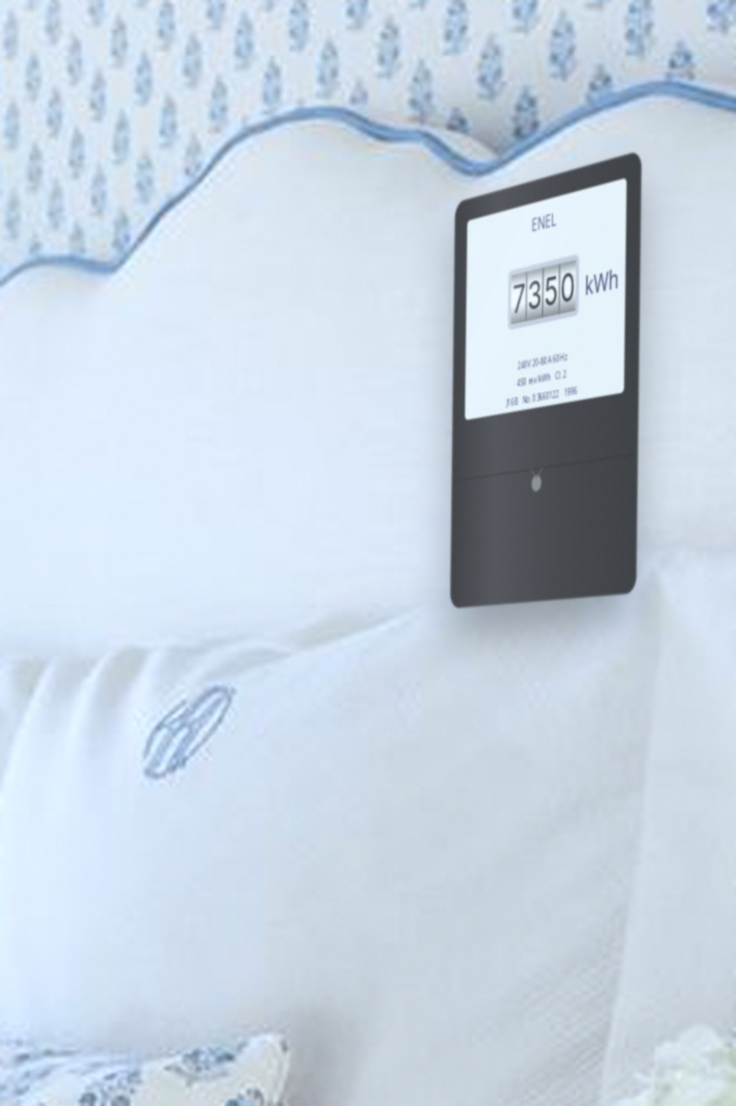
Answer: 7350kWh
